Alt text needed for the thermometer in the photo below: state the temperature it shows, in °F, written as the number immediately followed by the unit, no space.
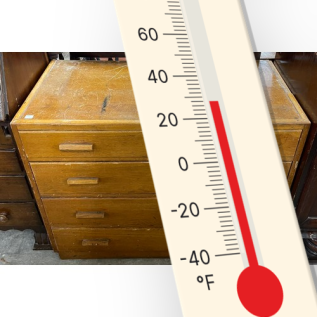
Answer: 28°F
